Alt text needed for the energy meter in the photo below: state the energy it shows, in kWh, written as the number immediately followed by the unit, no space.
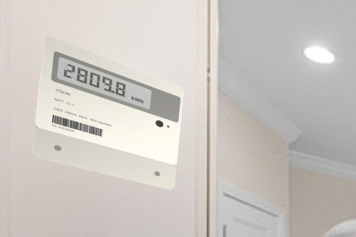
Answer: 2809.8kWh
